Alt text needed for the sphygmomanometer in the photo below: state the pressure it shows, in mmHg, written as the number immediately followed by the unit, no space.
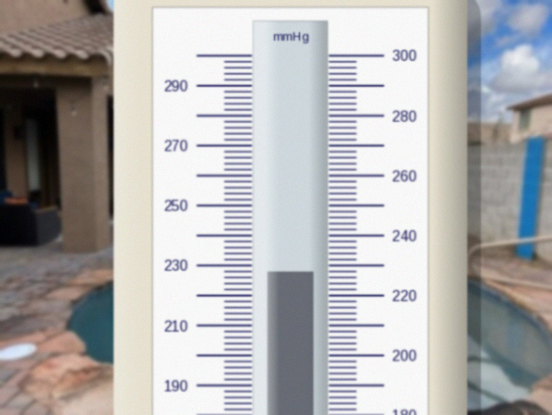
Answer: 228mmHg
